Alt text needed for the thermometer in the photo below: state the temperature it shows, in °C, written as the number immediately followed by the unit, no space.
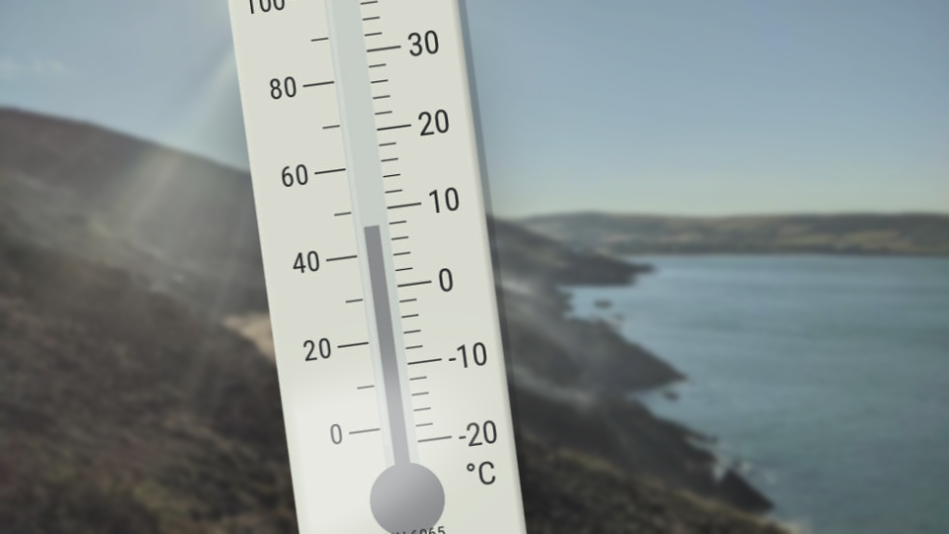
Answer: 8°C
